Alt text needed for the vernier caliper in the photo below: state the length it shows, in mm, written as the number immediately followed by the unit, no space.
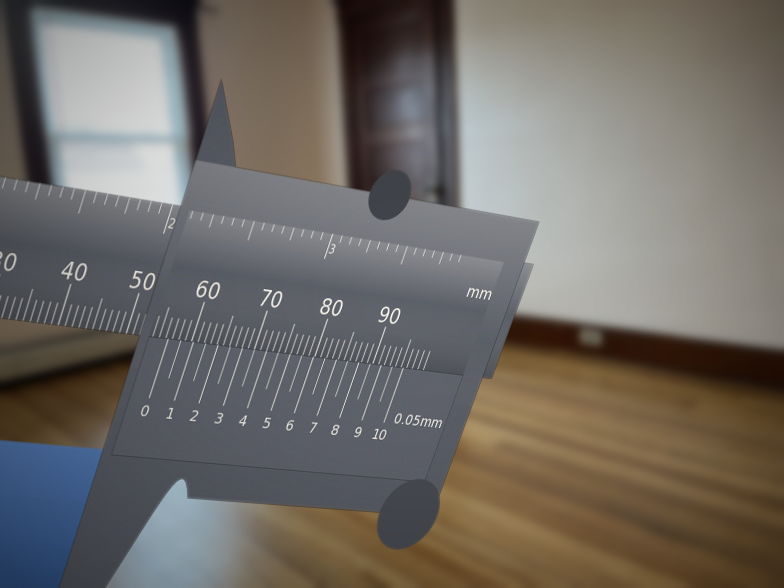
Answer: 56.4mm
